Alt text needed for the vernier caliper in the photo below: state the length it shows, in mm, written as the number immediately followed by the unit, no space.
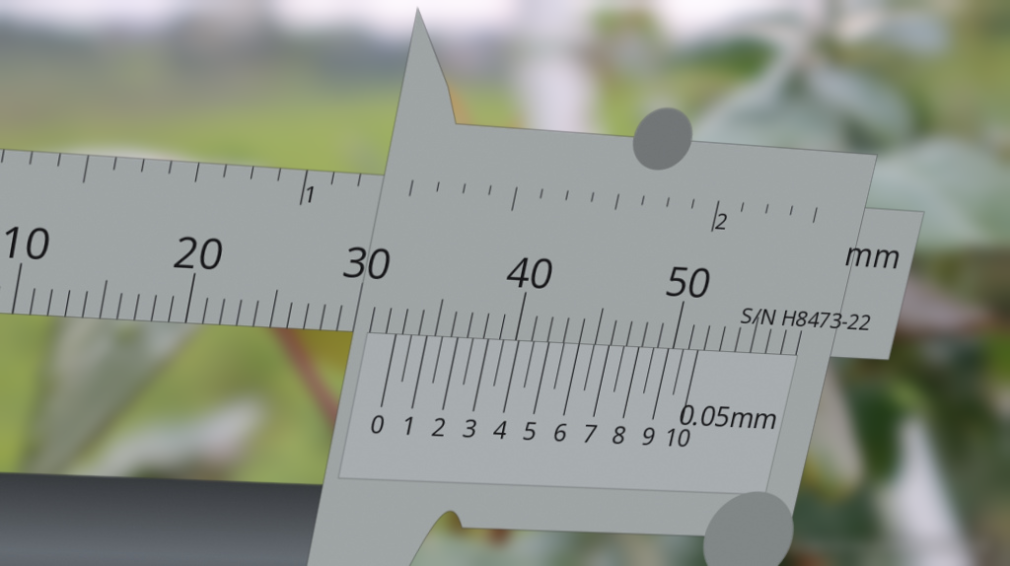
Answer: 32.6mm
